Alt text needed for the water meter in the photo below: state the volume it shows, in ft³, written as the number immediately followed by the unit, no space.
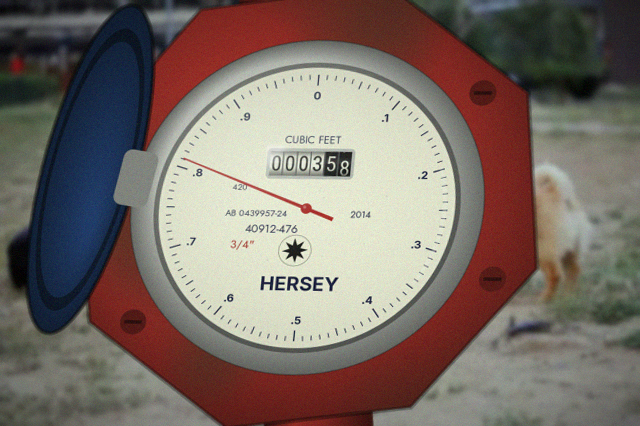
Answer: 357.81ft³
